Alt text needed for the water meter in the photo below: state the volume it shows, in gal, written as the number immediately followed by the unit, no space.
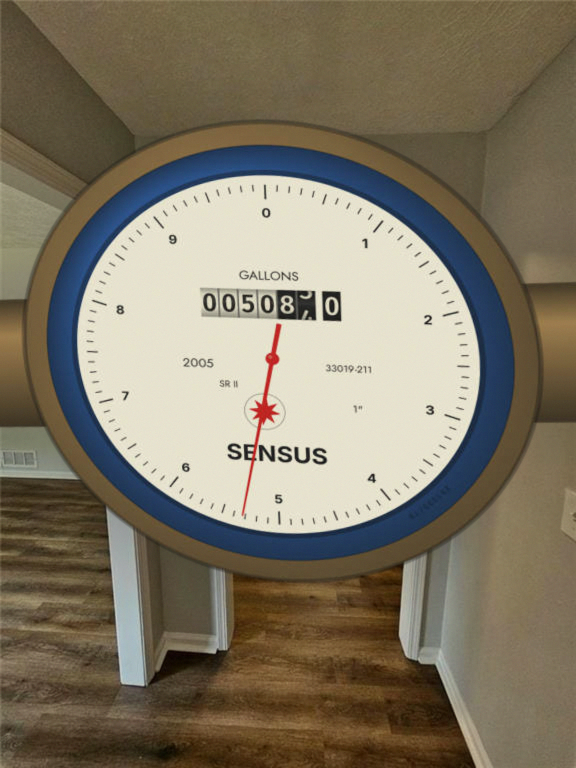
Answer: 50835.3gal
